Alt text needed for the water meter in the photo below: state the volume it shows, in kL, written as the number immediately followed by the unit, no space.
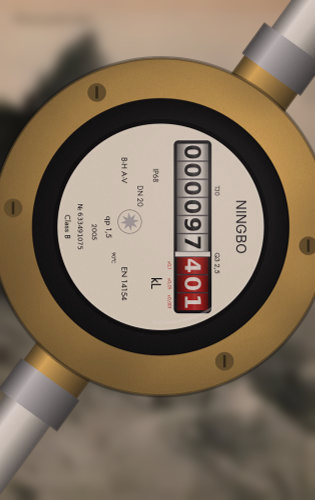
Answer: 97.401kL
